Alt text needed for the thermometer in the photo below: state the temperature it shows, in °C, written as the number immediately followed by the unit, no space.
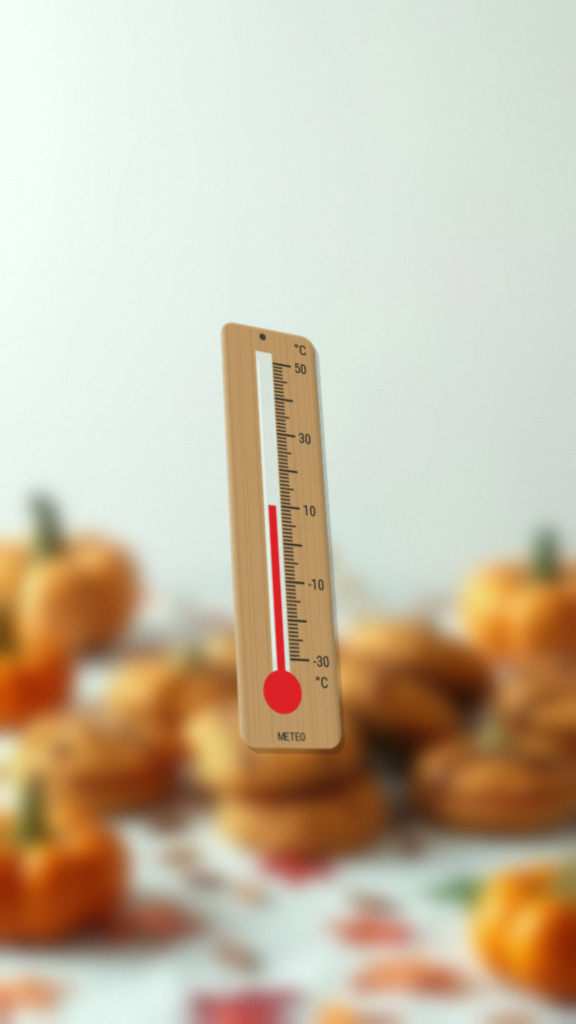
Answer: 10°C
